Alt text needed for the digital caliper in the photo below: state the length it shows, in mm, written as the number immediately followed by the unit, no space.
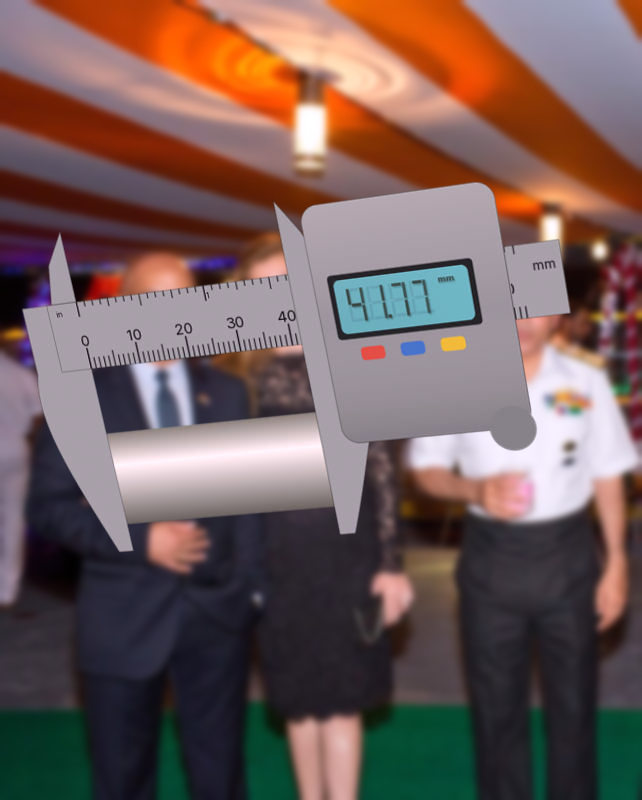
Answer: 41.77mm
